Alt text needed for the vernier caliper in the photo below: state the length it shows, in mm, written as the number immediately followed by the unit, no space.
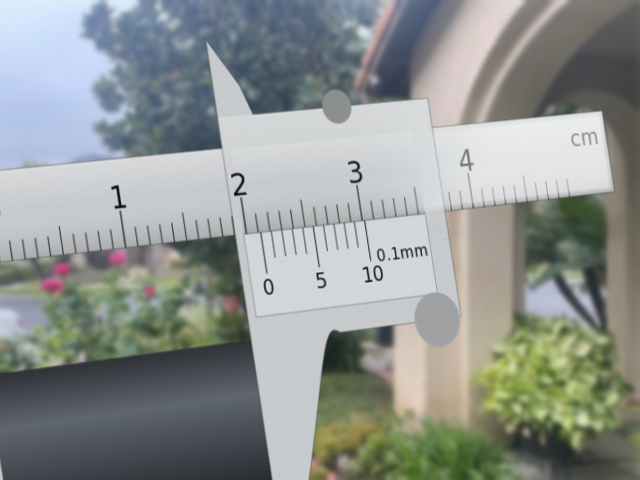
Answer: 21.2mm
